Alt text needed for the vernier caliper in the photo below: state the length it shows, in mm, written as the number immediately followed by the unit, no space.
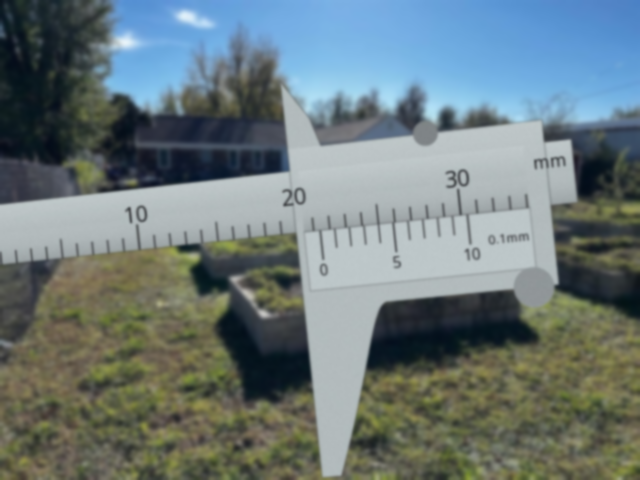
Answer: 21.4mm
